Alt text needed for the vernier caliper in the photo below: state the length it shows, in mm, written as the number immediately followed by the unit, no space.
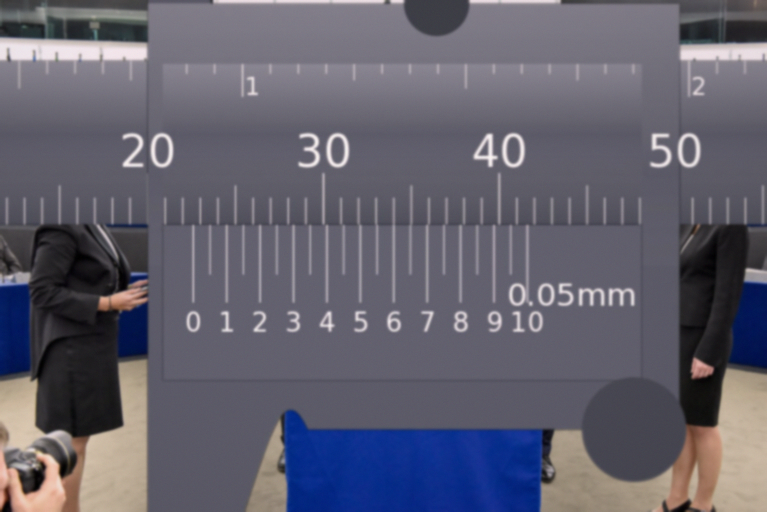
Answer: 22.6mm
